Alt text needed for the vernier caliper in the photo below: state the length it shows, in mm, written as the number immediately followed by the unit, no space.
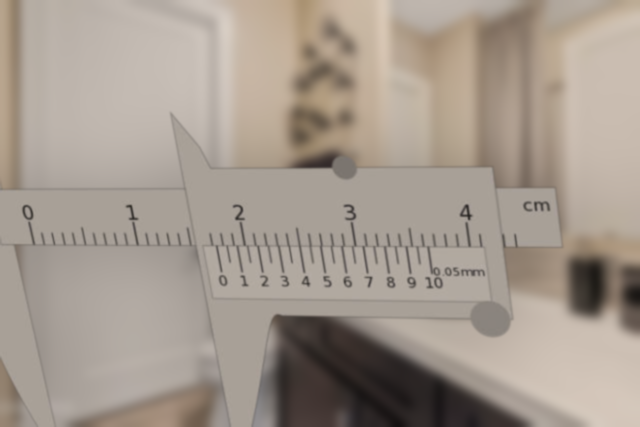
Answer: 17.4mm
